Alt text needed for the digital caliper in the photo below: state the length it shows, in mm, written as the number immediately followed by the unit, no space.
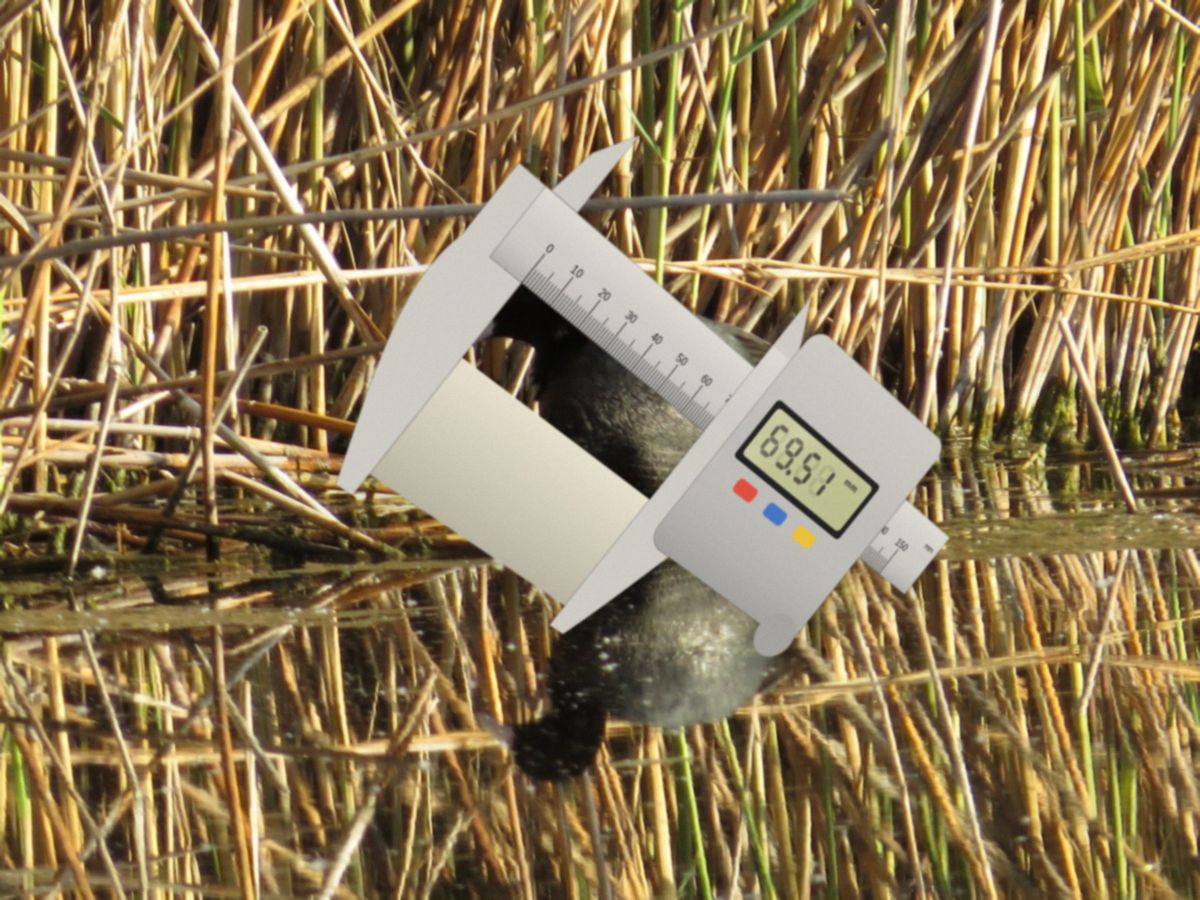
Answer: 69.51mm
